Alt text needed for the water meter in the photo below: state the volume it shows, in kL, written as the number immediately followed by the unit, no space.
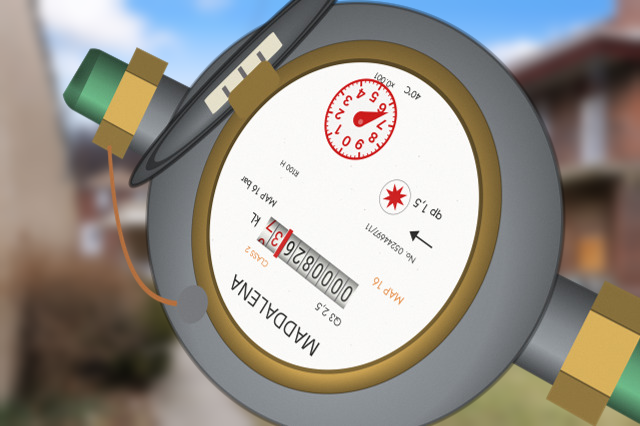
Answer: 826.366kL
